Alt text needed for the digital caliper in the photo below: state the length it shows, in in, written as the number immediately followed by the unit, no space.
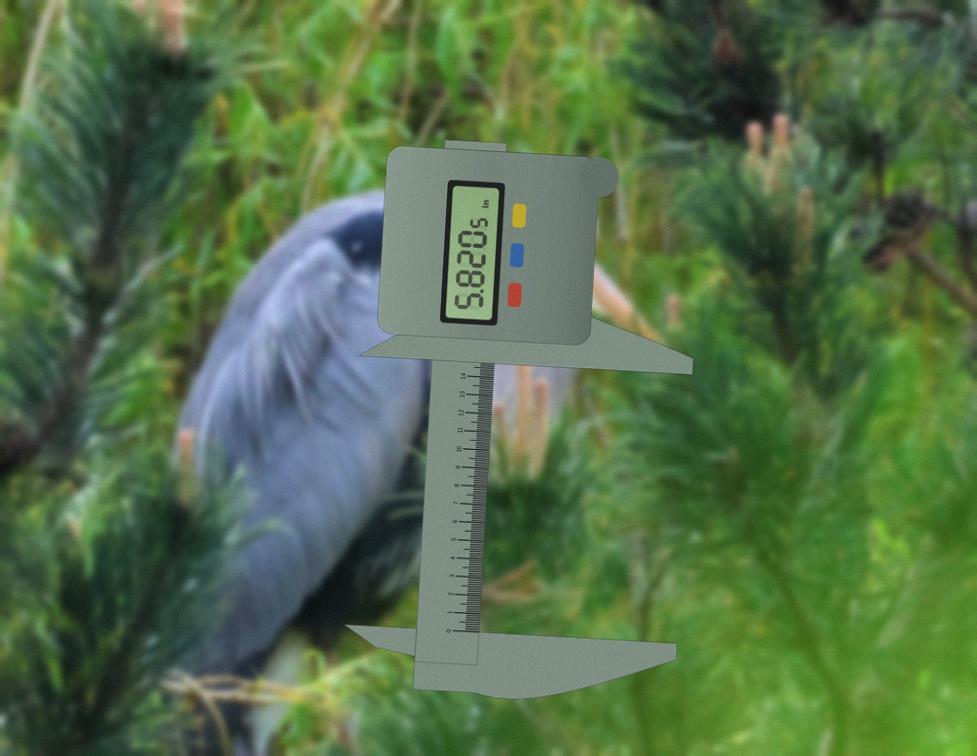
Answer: 5.8205in
